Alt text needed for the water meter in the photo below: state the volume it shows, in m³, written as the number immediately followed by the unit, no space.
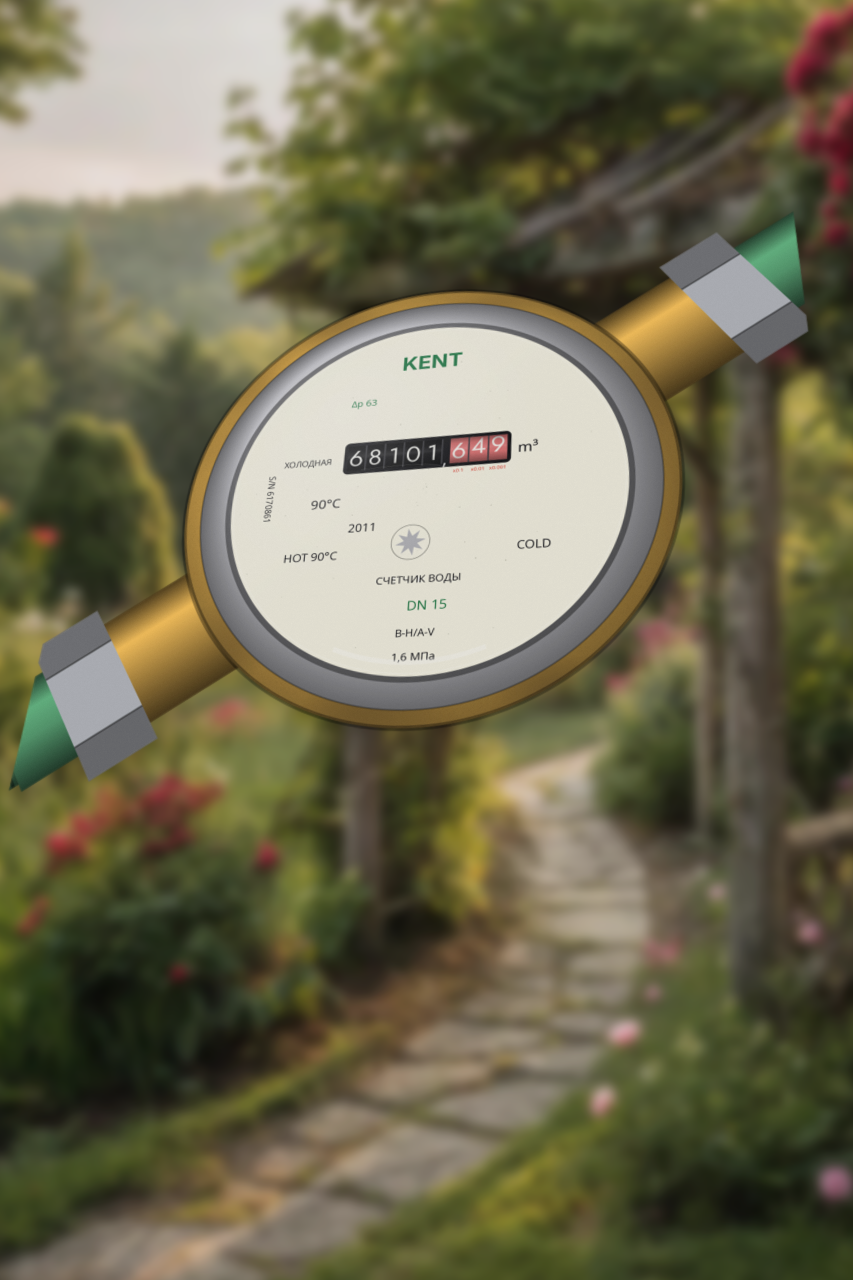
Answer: 68101.649m³
